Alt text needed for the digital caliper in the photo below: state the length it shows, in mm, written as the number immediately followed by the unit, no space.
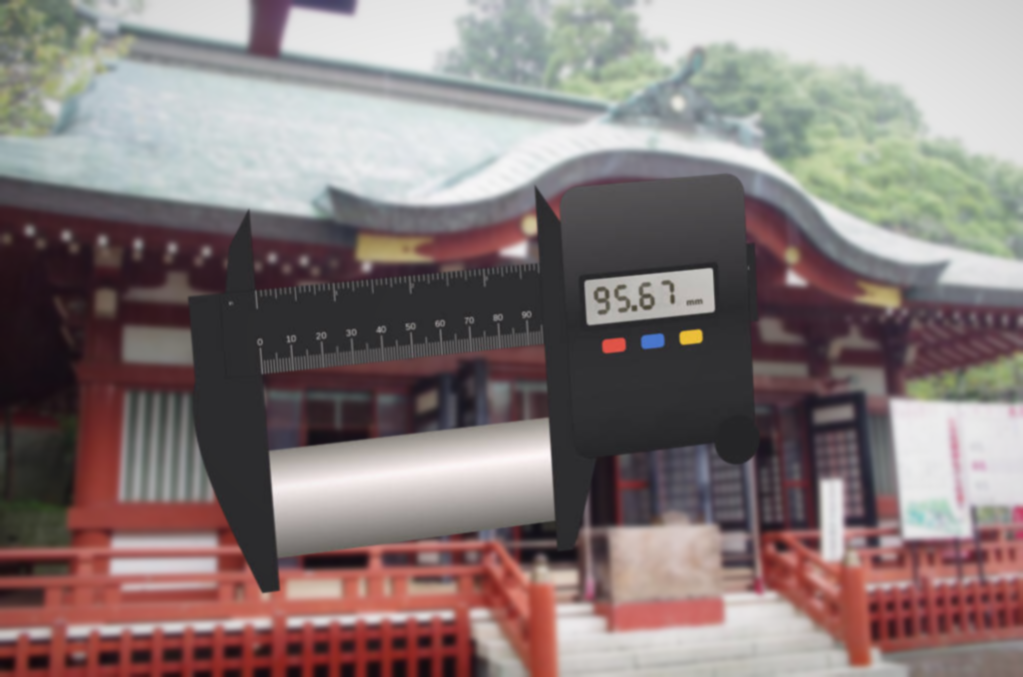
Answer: 95.67mm
